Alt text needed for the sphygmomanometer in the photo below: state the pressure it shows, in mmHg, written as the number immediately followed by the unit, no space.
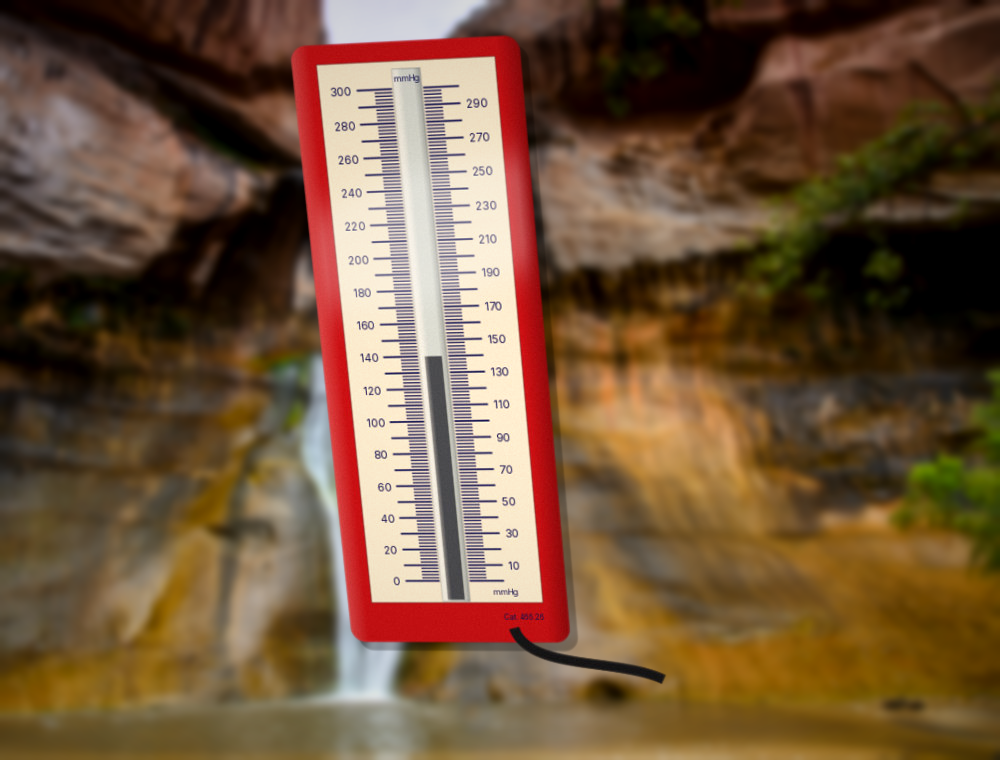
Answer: 140mmHg
